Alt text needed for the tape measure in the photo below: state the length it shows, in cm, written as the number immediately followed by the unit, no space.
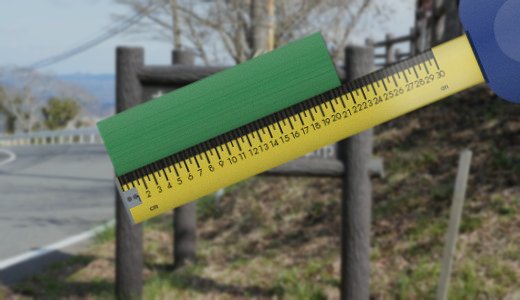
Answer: 21.5cm
